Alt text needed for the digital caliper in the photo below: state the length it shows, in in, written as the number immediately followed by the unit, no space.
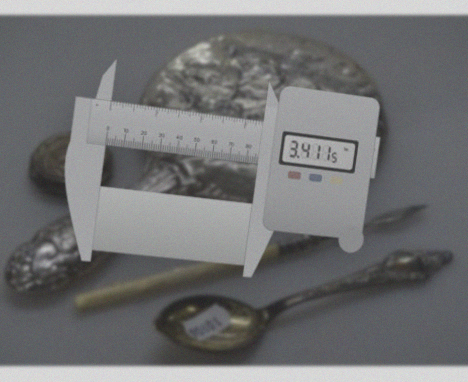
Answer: 3.4115in
